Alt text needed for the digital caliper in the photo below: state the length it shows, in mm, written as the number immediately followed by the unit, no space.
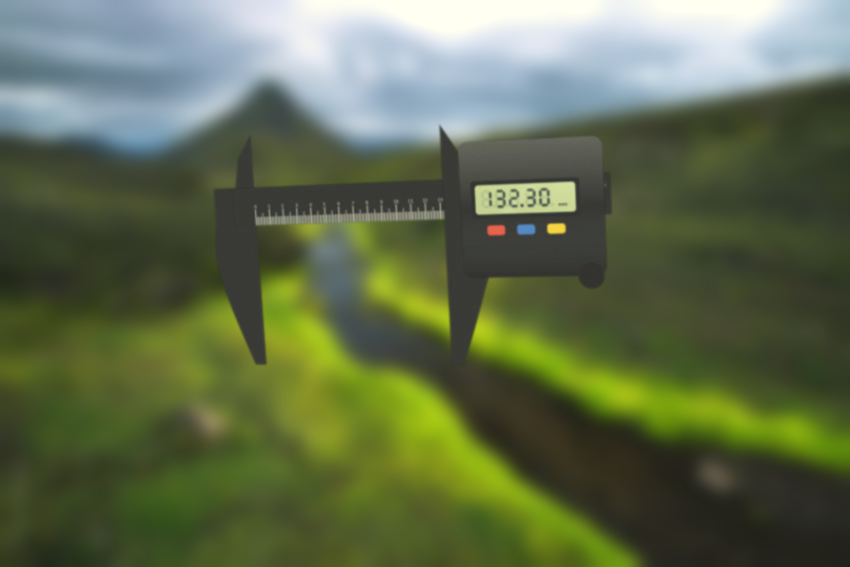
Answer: 132.30mm
